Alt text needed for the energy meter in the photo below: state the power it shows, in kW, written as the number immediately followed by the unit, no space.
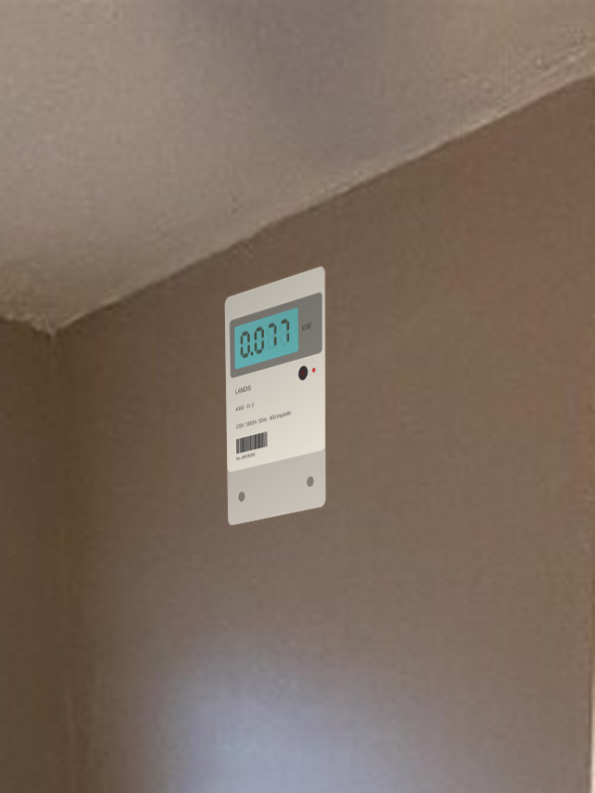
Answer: 0.077kW
